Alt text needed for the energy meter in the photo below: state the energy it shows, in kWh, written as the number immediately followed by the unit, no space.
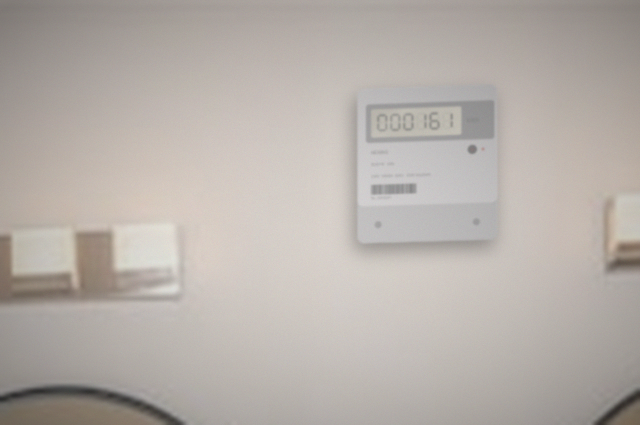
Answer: 161kWh
